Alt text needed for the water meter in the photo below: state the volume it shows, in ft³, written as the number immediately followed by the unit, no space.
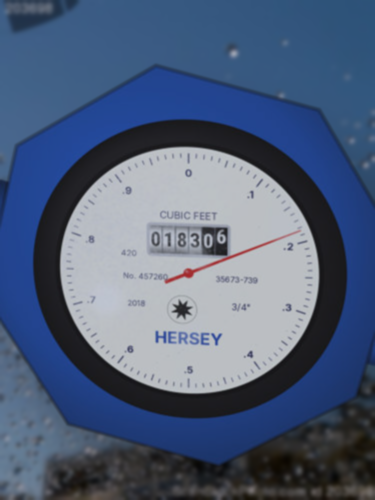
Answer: 18306.18ft³
